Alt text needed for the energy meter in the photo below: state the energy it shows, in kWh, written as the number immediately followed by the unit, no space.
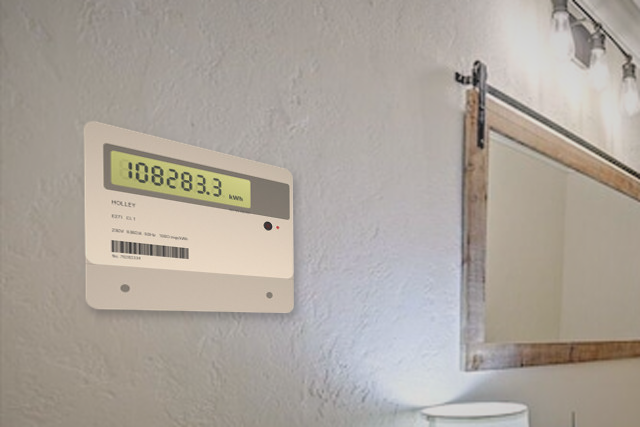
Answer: 108283.3kWh
